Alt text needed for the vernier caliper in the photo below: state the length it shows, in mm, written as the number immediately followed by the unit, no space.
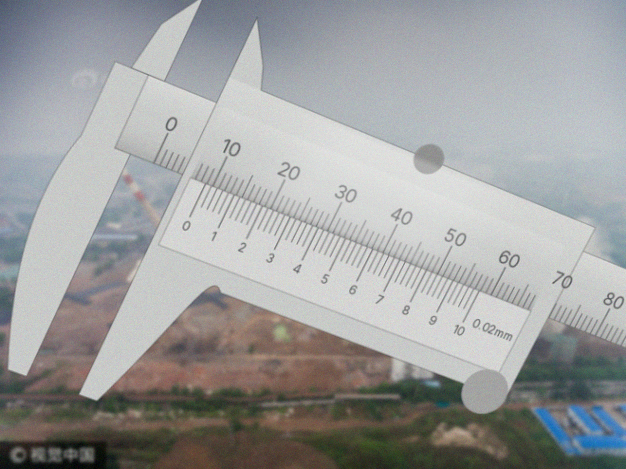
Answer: 8.8mm
